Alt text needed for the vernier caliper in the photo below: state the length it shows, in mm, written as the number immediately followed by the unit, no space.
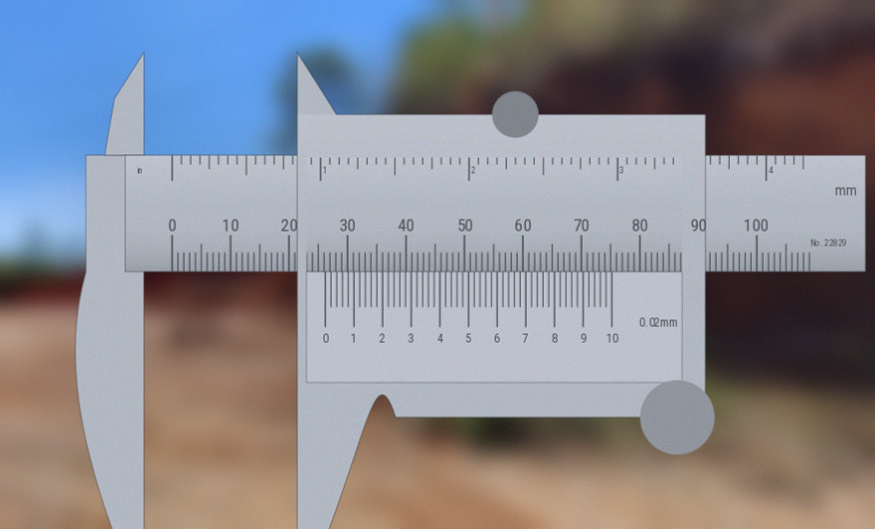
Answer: 26.2mm
